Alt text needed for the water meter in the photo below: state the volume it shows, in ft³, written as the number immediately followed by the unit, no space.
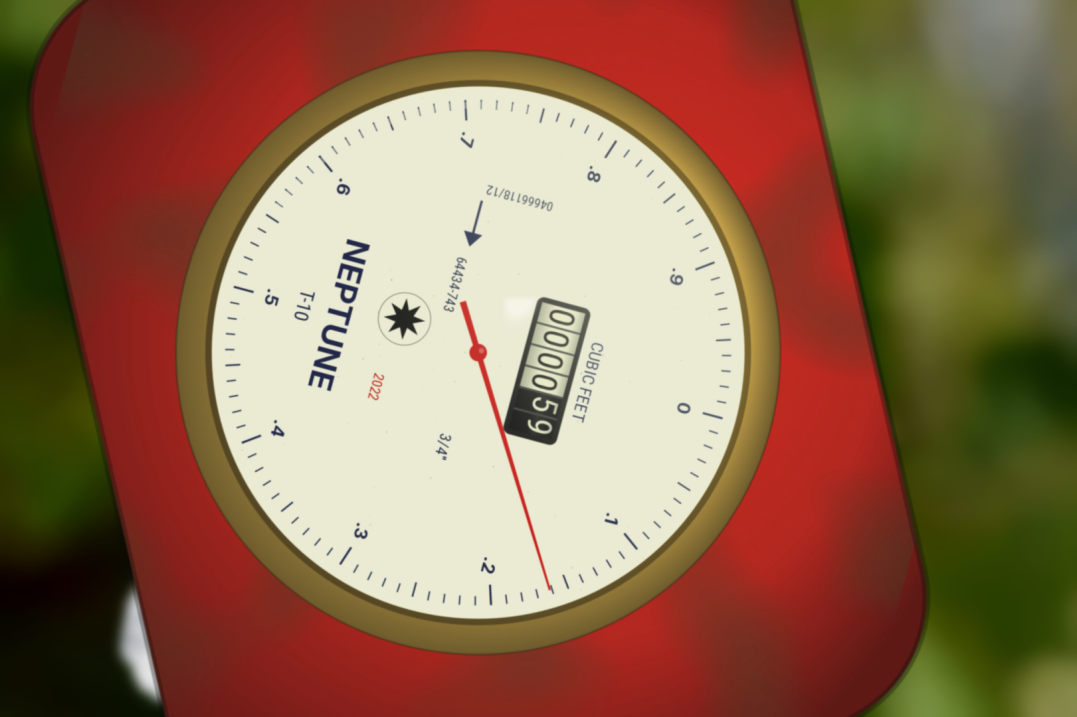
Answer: 59.16ft³
